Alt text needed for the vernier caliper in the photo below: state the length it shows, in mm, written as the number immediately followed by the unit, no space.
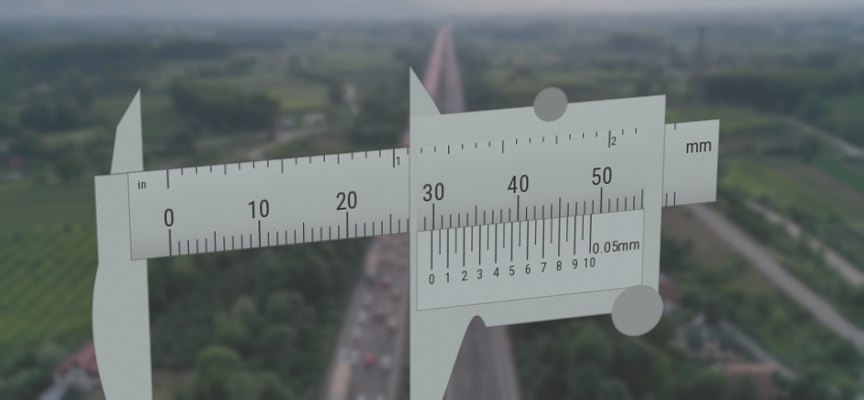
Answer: 29.8mm
